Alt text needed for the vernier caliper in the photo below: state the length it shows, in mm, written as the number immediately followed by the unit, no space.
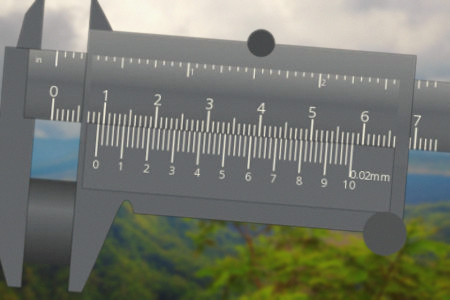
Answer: 9.0mm
